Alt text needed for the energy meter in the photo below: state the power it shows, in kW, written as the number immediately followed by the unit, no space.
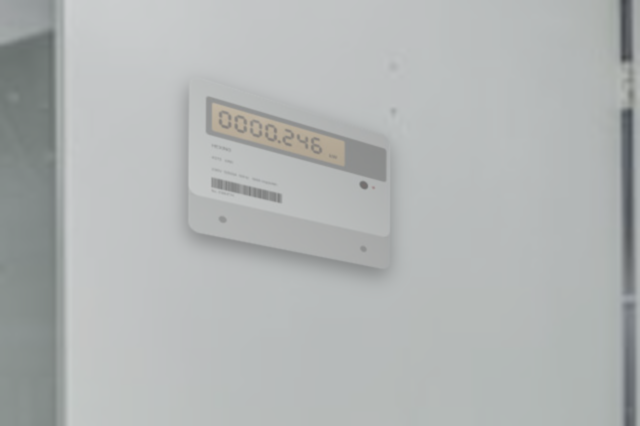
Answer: 0.246kW
